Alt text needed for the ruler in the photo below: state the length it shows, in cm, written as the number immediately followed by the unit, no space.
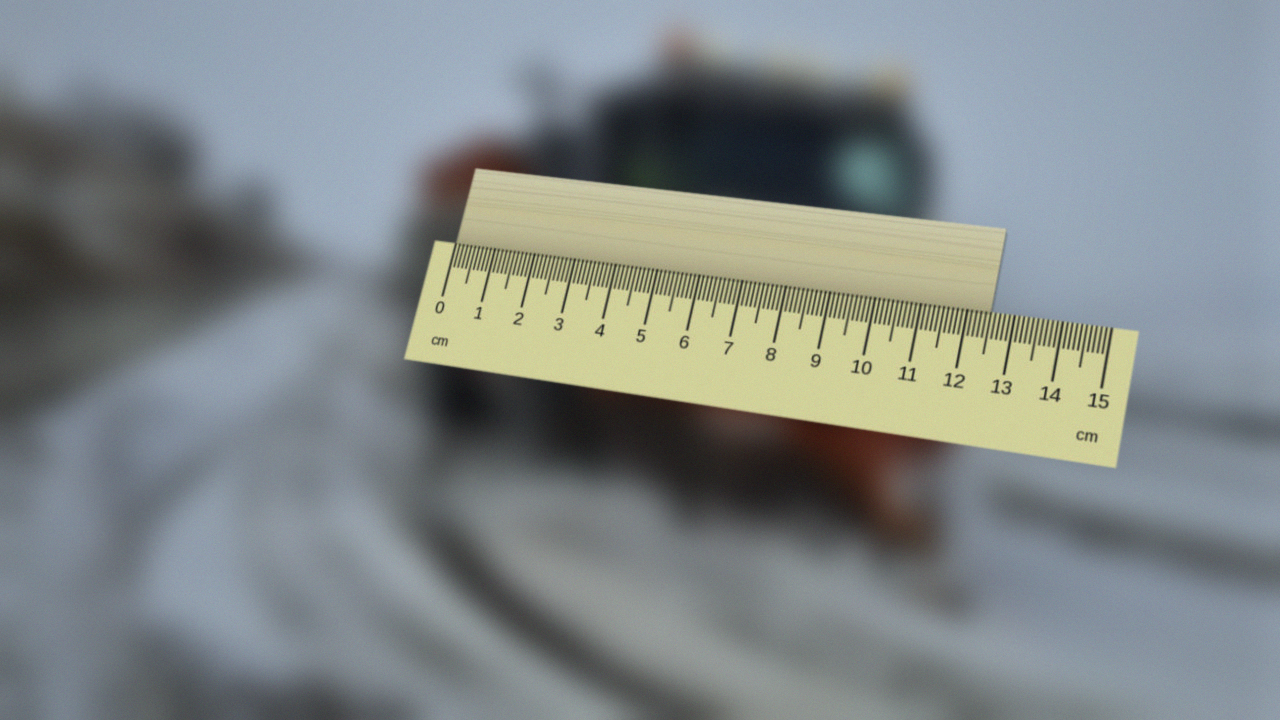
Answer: 12.5cm
